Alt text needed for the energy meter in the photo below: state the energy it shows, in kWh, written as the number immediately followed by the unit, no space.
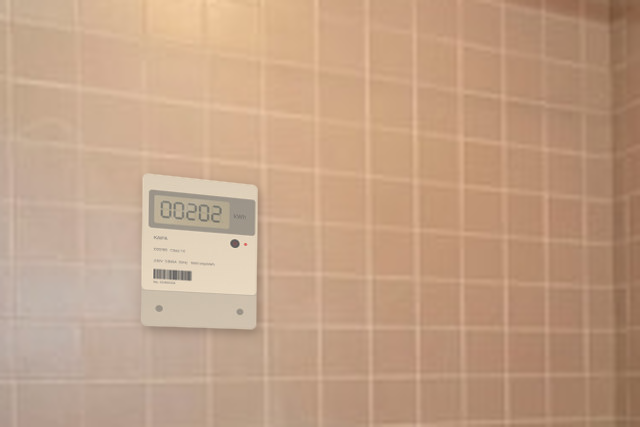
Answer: 202kWh
